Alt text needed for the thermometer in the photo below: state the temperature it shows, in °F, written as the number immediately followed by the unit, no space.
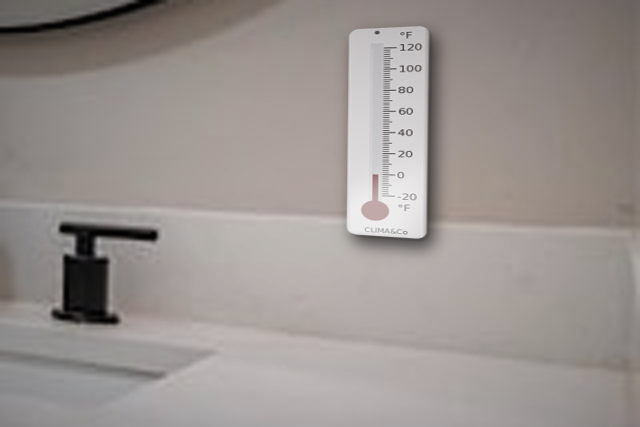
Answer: 0°F
